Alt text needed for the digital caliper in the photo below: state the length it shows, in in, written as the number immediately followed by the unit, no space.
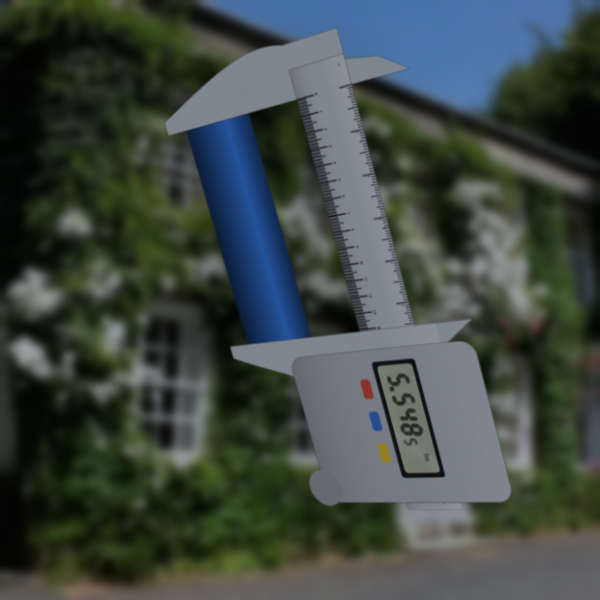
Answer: 5.5485in
